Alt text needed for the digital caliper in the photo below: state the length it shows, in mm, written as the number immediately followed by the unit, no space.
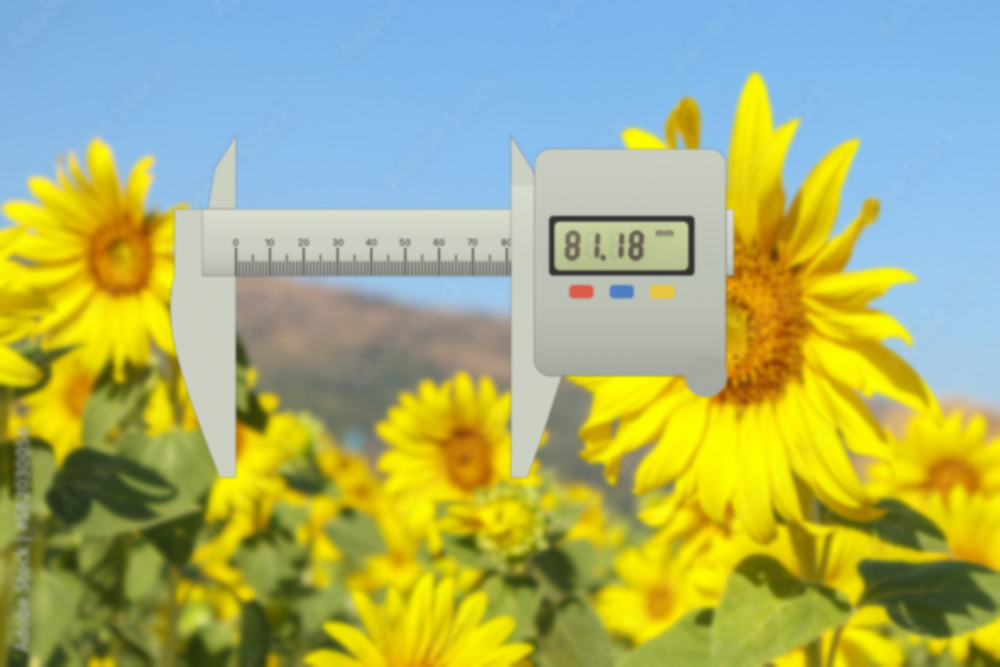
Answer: 81.18mm
